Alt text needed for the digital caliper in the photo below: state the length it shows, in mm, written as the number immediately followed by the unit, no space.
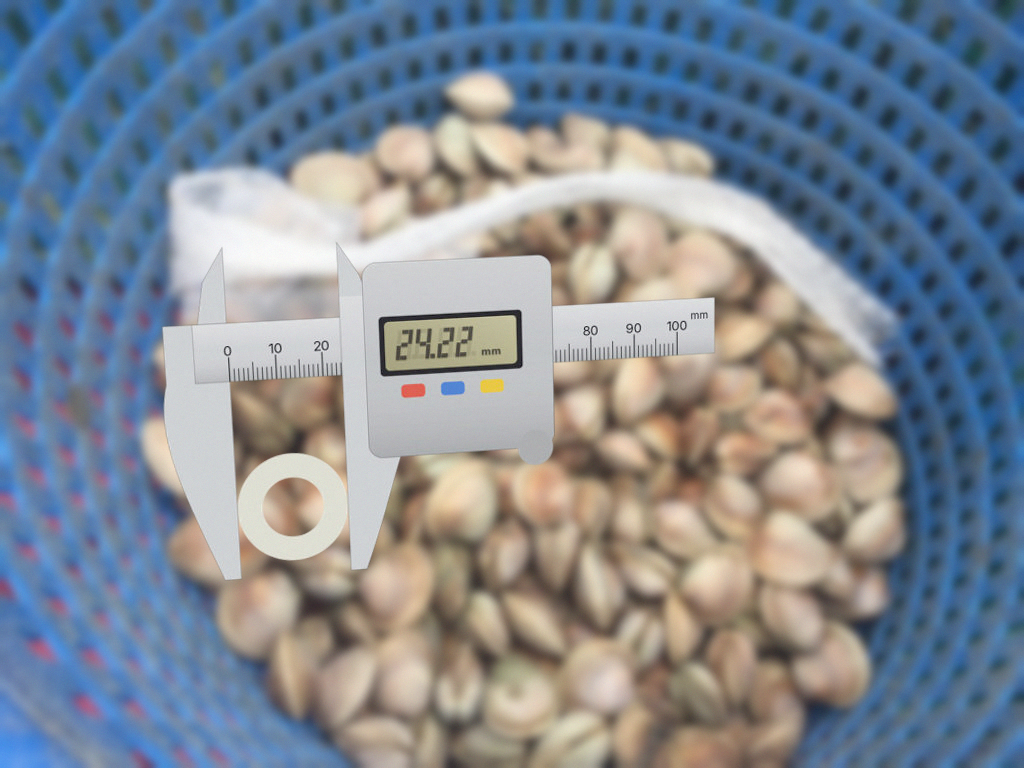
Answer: 24.22mm
